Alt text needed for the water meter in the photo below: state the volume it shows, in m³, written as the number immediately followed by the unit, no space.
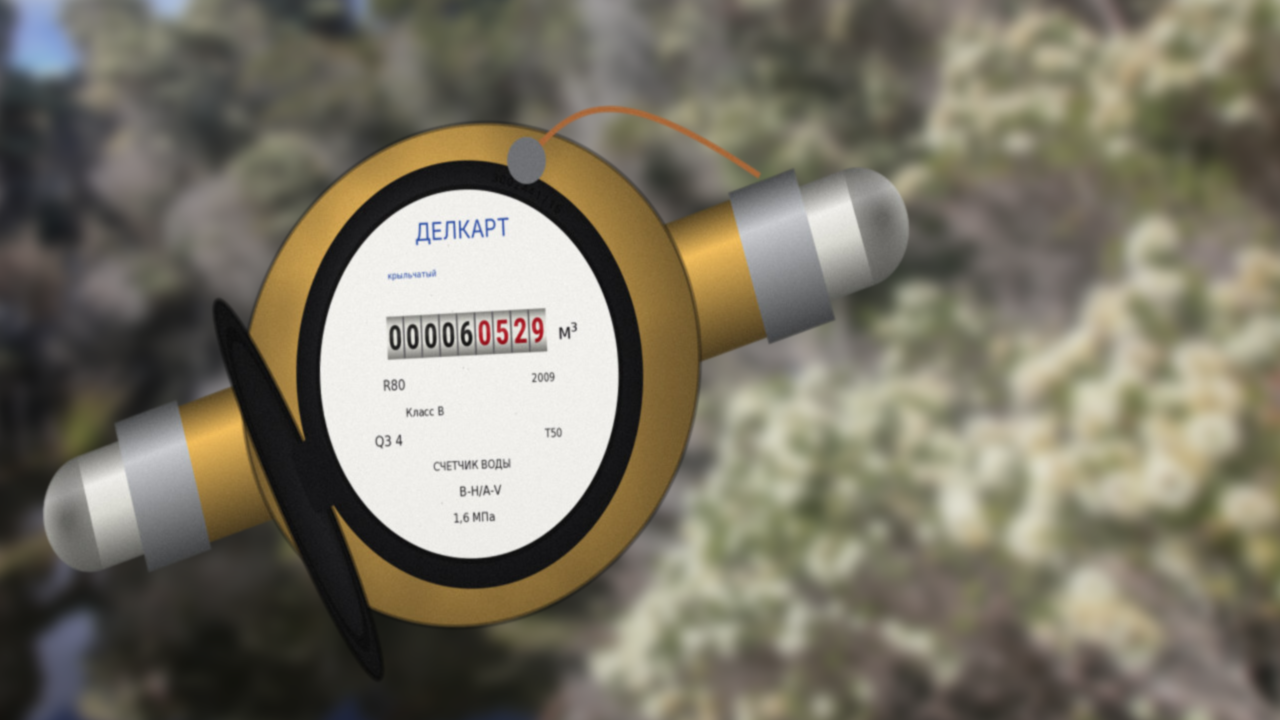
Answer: 6.0529m³
